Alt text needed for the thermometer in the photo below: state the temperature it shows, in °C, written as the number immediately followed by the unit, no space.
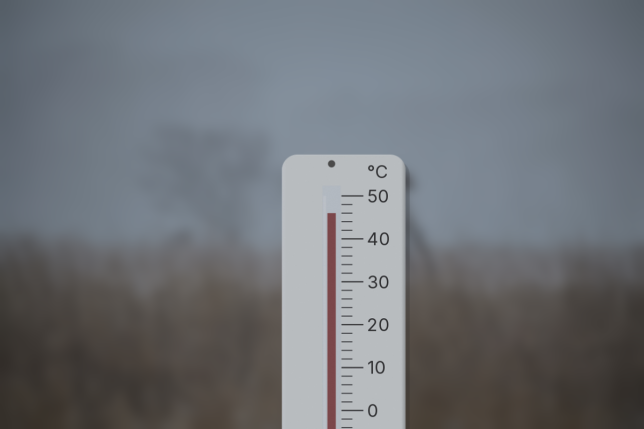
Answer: 46°C
